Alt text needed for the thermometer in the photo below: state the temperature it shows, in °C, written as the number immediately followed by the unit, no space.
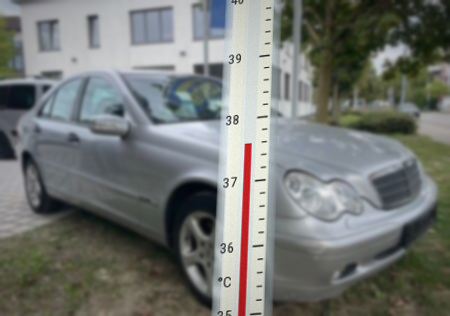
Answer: 37.6°C
